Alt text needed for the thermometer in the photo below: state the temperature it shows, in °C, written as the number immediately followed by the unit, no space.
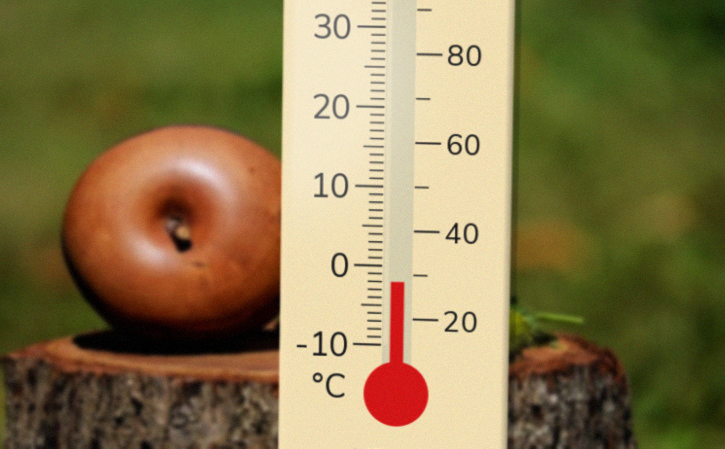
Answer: -2°C
